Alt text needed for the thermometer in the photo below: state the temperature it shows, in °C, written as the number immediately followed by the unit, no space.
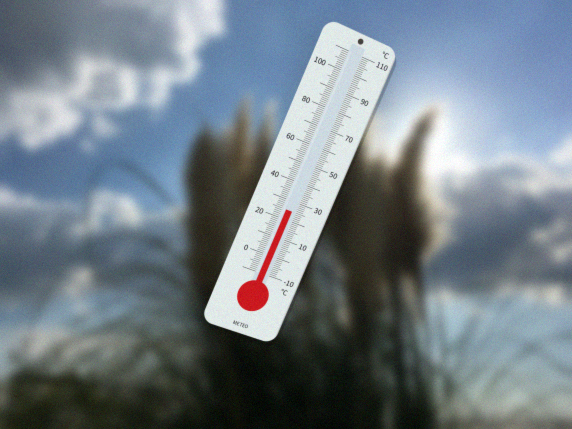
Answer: 25°C
